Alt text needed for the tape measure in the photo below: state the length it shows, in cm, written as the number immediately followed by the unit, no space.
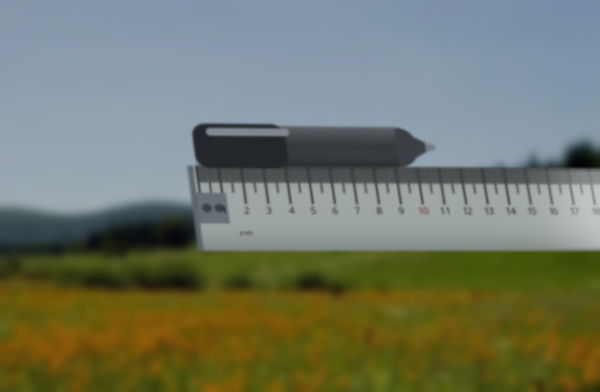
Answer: 11cm
